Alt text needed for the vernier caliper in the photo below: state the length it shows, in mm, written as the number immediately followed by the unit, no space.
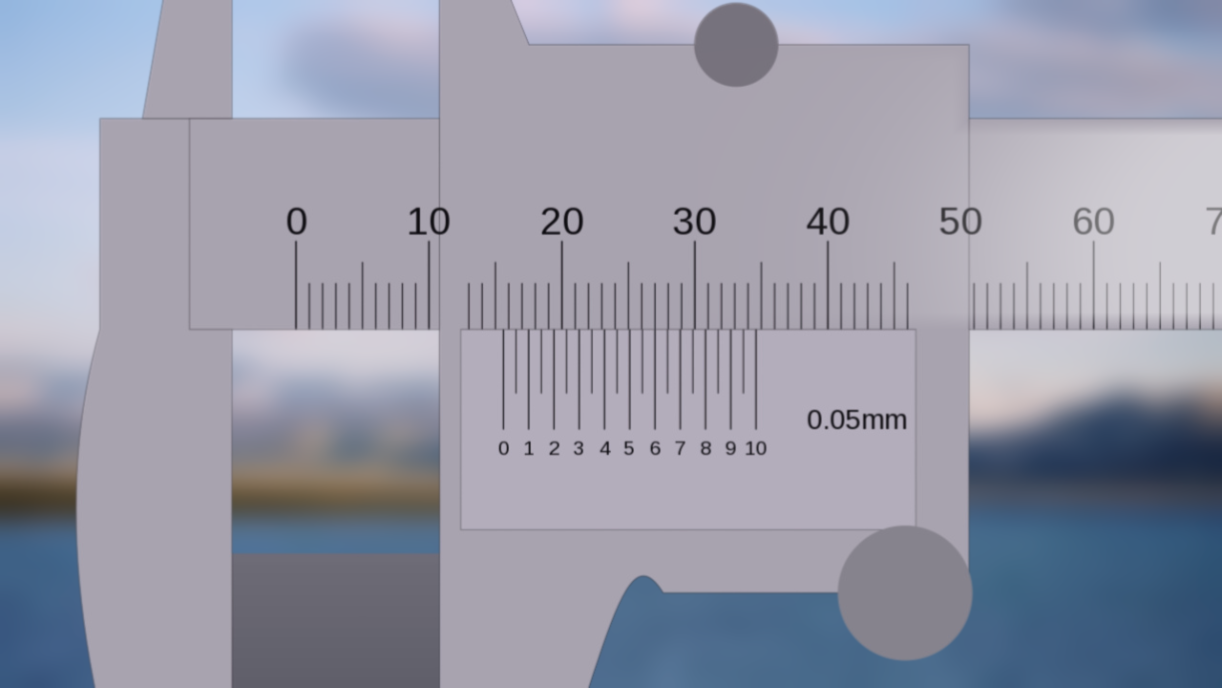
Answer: 15.6mm
